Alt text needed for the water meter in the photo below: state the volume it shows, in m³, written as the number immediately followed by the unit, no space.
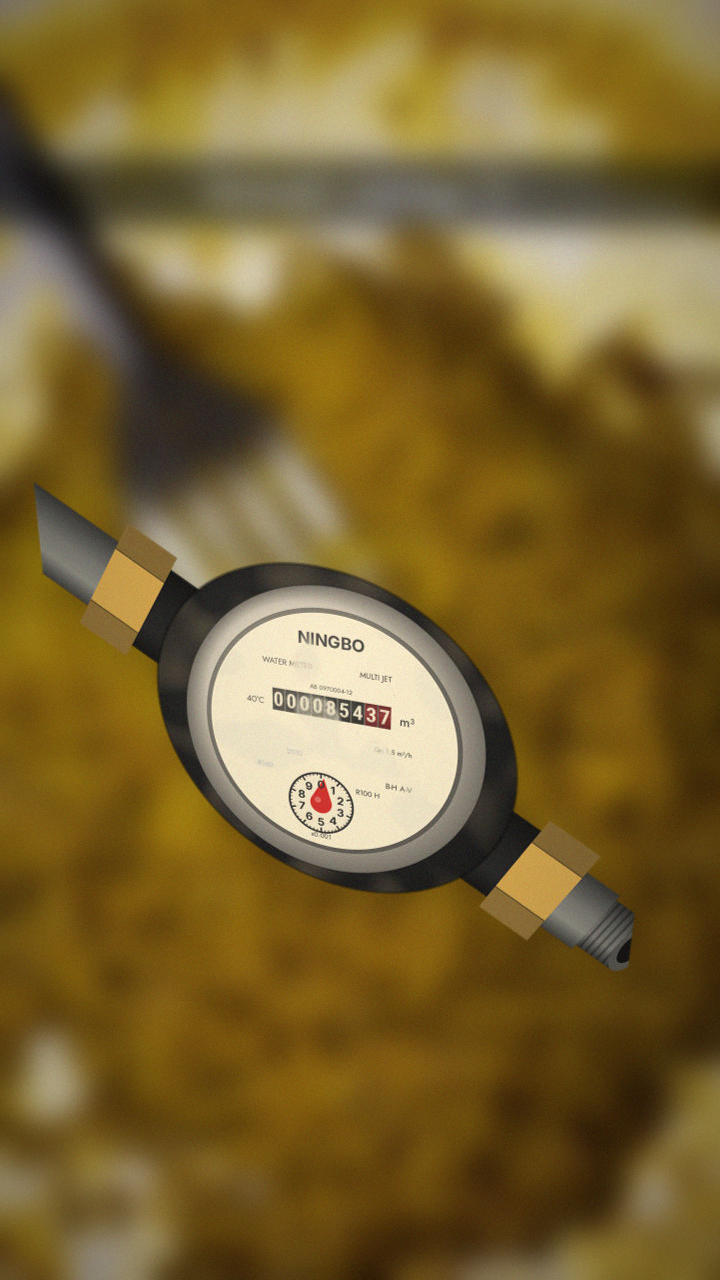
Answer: 854.370m³
